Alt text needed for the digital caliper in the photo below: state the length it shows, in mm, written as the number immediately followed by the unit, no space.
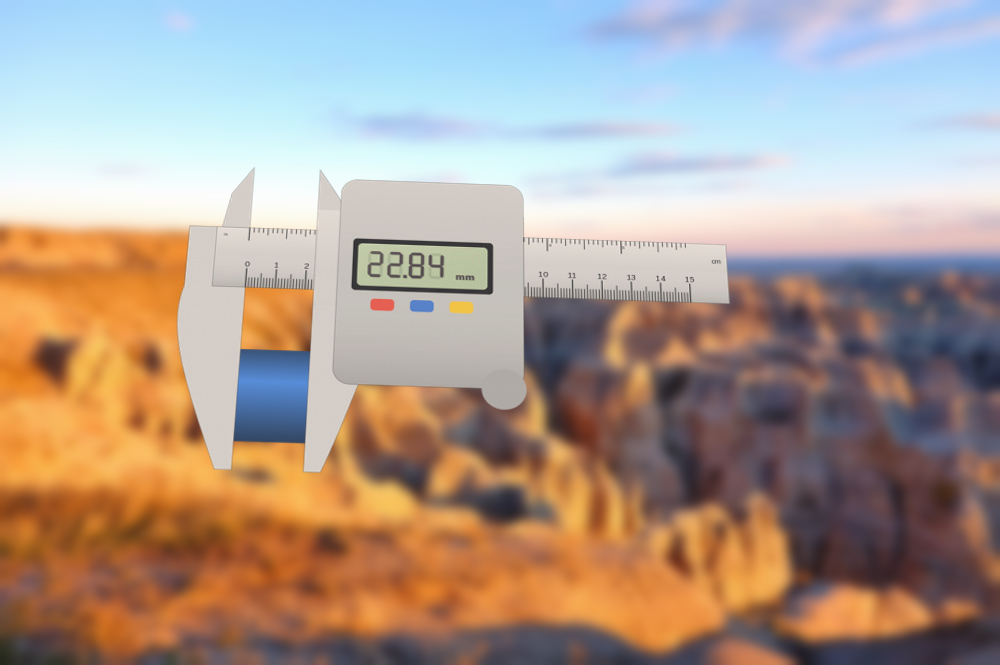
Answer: 22.84mm
